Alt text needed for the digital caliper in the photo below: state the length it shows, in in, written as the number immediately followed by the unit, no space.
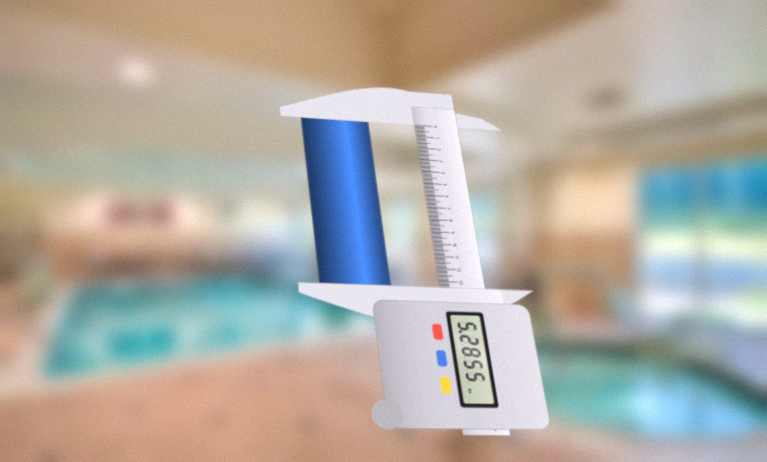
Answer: 5.2855in
